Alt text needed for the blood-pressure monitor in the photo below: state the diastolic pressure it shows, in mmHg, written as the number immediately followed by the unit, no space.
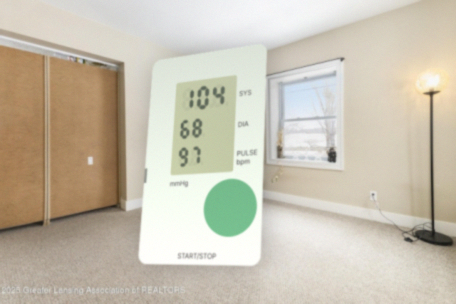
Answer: 68mmHg
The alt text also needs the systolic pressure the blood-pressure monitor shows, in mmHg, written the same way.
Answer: 104mmHg
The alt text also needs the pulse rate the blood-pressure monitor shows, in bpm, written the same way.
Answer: 97bpm
